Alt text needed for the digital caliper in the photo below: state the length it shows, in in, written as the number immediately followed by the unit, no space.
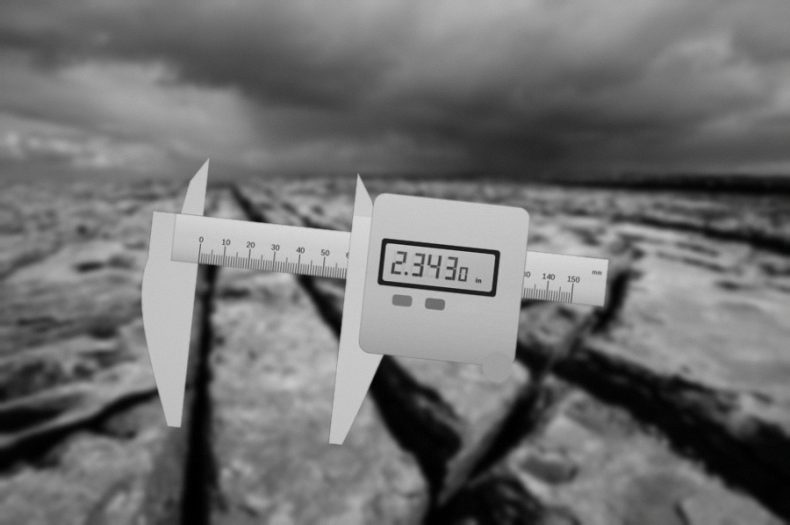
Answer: 2.3430in
